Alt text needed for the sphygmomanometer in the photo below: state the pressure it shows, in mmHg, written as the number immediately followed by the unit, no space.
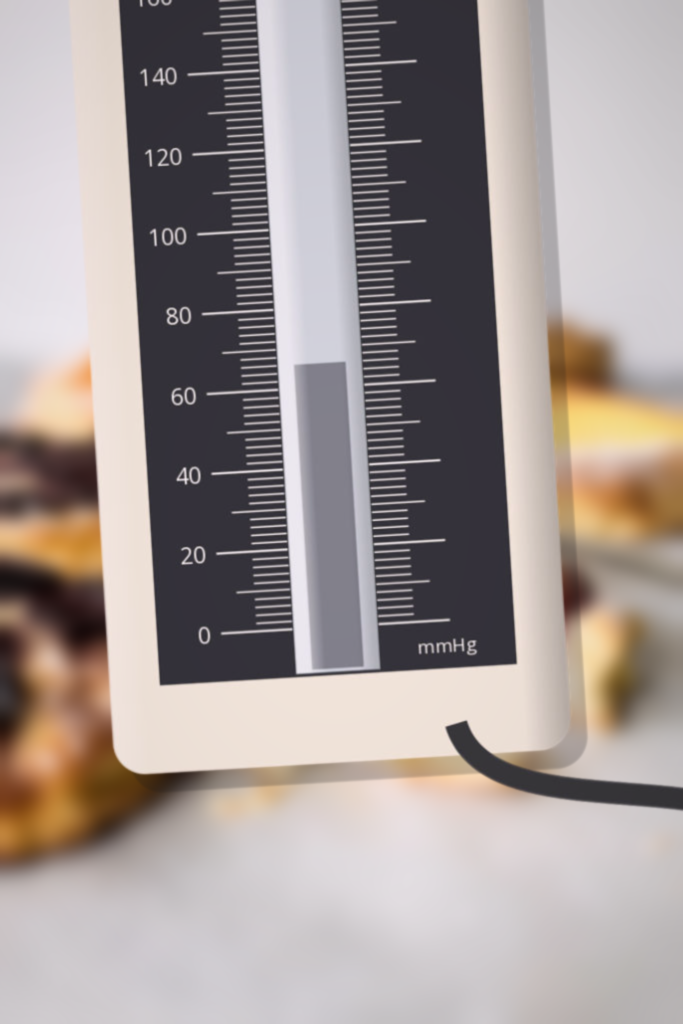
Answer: 66mmHg
